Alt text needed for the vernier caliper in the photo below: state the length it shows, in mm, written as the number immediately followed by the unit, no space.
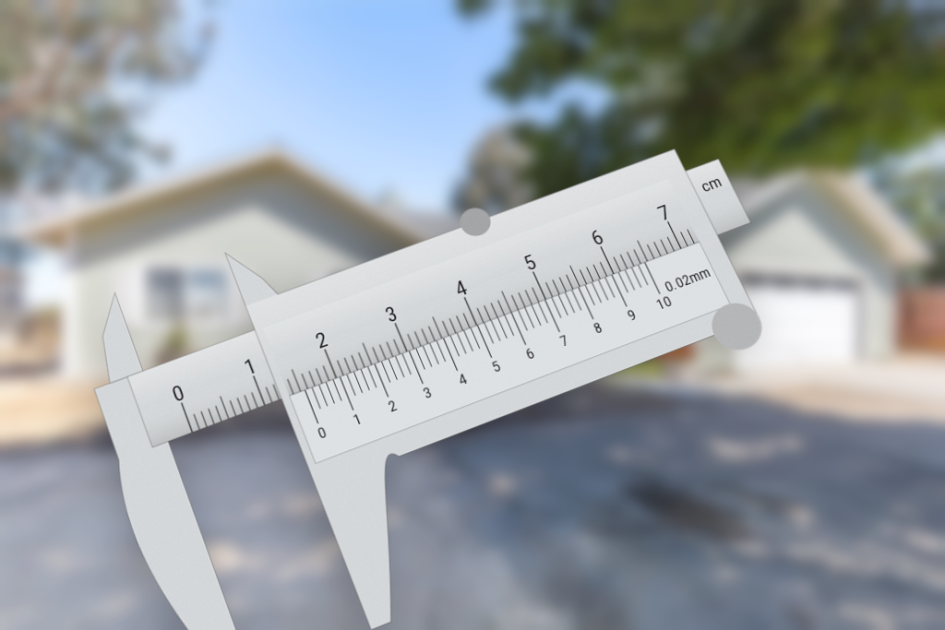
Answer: 15.6mm
